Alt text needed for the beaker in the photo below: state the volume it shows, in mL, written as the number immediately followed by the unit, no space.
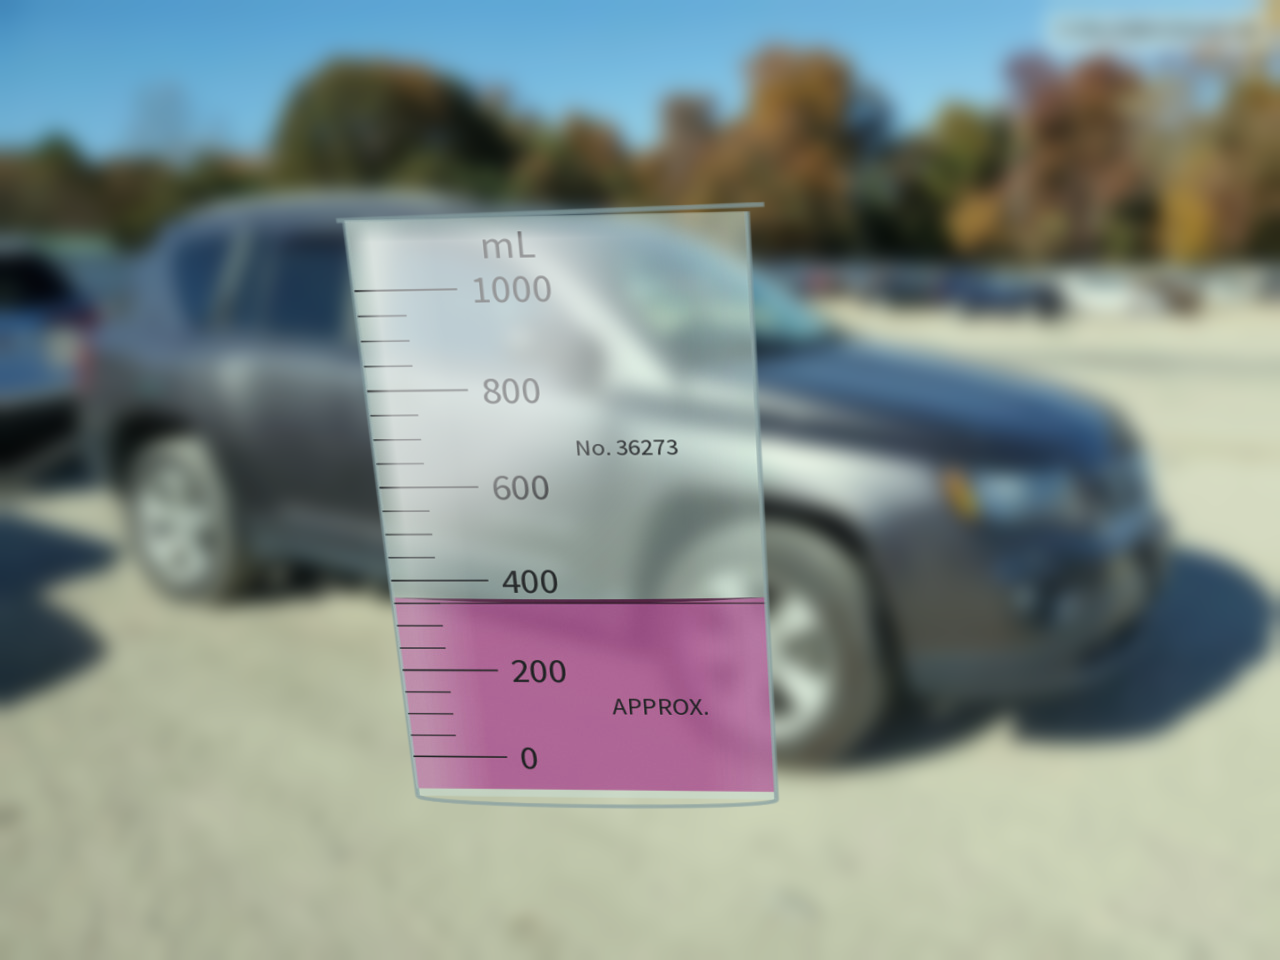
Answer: 350mL
